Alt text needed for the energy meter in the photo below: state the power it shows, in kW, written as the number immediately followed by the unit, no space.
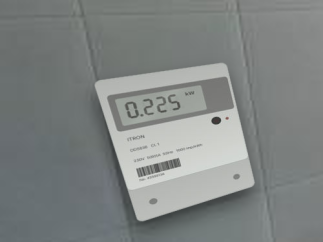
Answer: 0.225kW
